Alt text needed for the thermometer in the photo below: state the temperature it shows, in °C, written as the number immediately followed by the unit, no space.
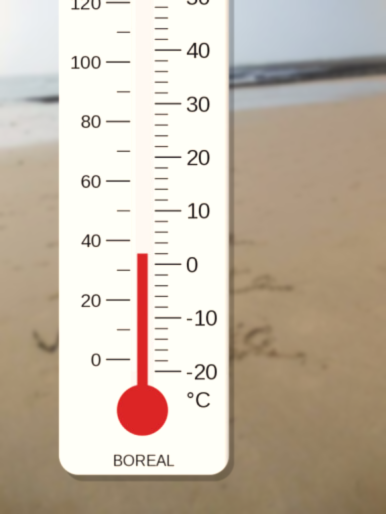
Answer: 2°C
